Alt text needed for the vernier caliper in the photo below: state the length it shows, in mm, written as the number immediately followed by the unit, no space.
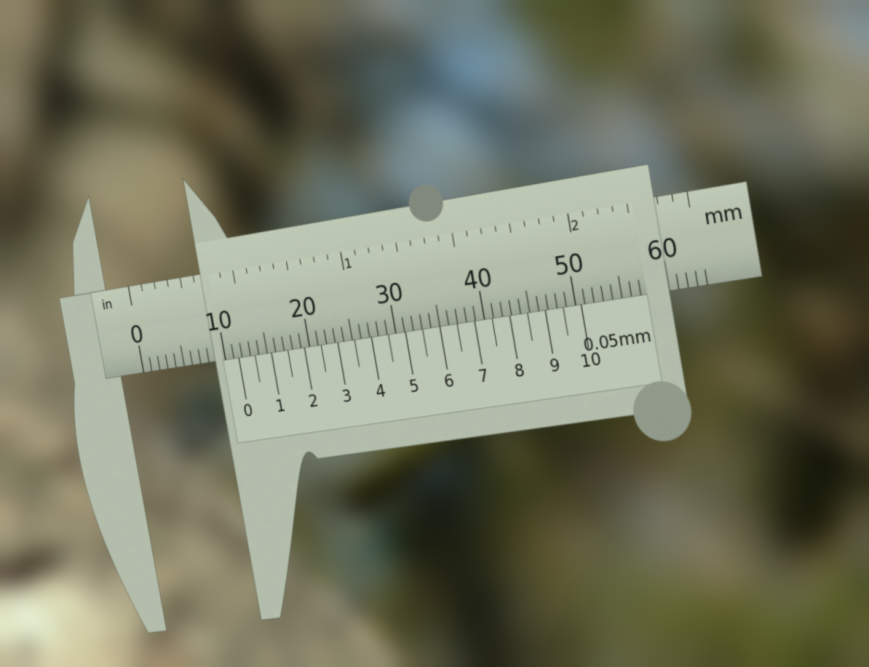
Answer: 11.6mm
